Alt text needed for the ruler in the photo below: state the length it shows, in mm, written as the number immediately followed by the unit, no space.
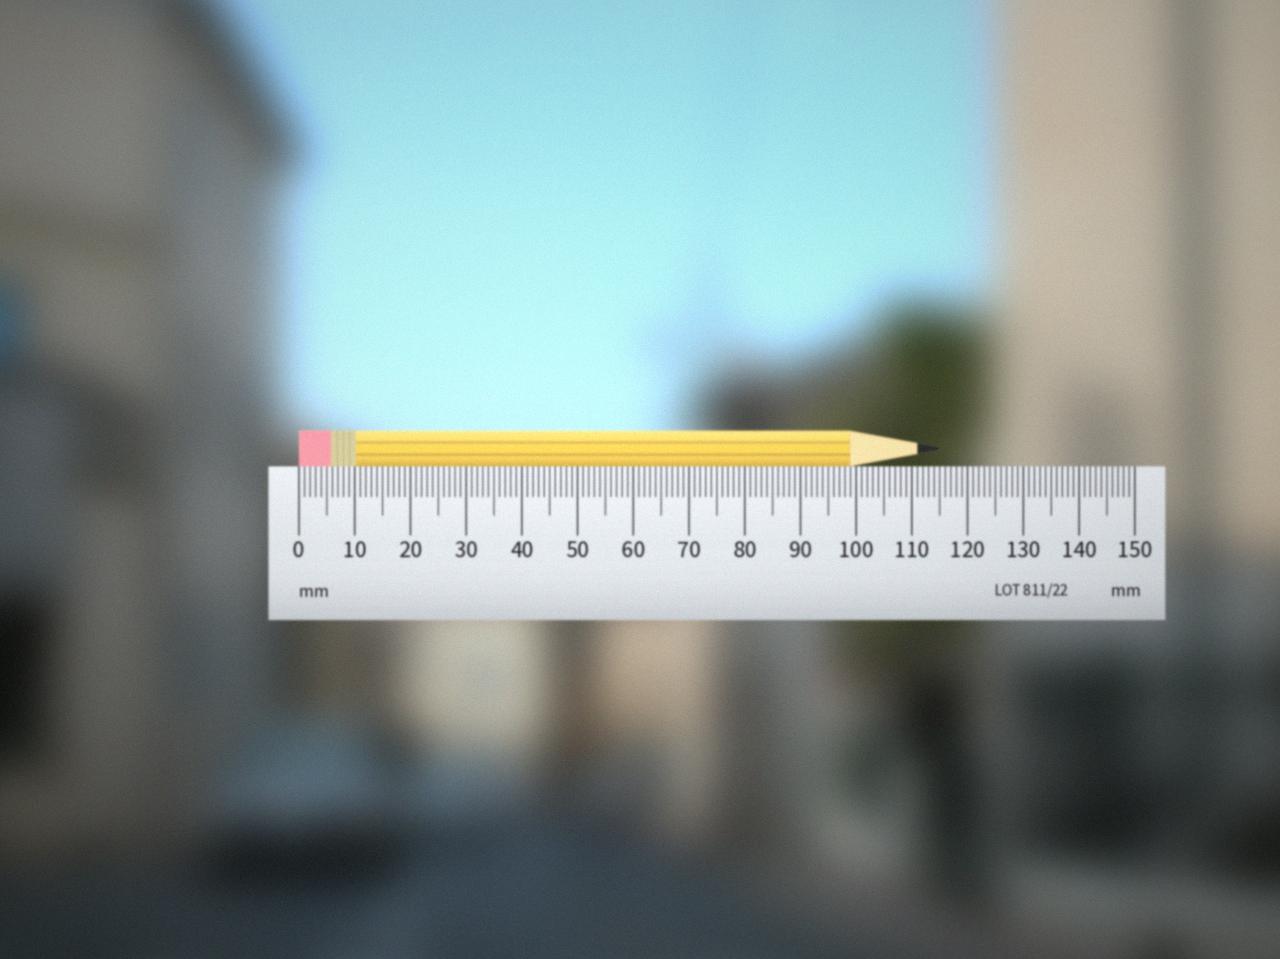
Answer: 115mm
